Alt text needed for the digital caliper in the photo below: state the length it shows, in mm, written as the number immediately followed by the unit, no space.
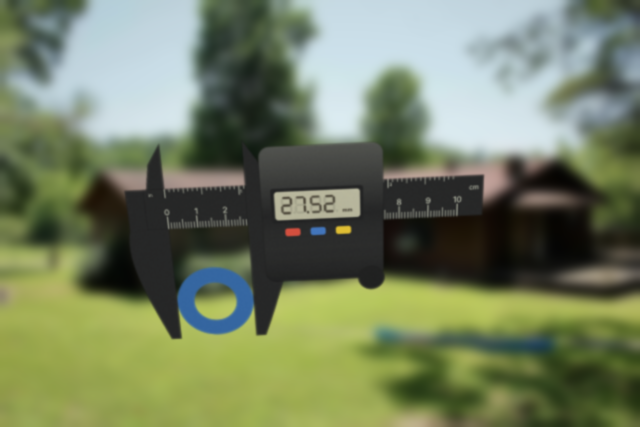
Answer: 27.52mm
